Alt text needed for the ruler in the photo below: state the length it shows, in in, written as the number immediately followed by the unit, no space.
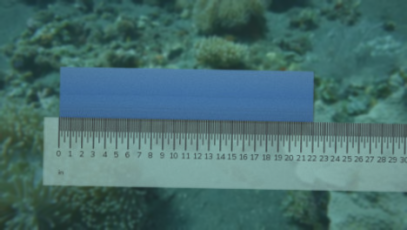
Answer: 22in
